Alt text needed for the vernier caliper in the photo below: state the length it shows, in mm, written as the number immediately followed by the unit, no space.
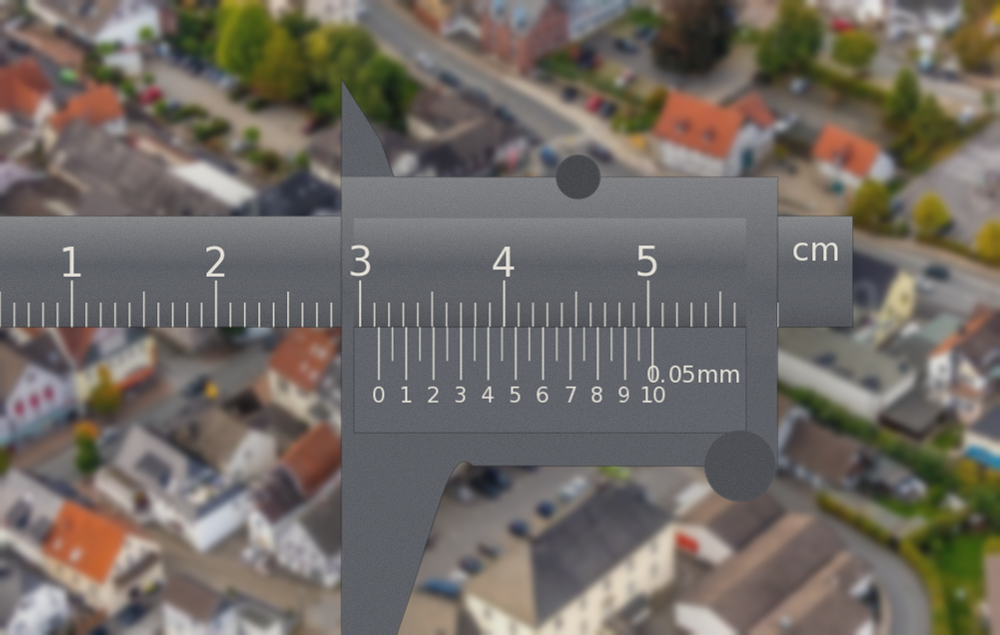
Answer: 31.3mm
